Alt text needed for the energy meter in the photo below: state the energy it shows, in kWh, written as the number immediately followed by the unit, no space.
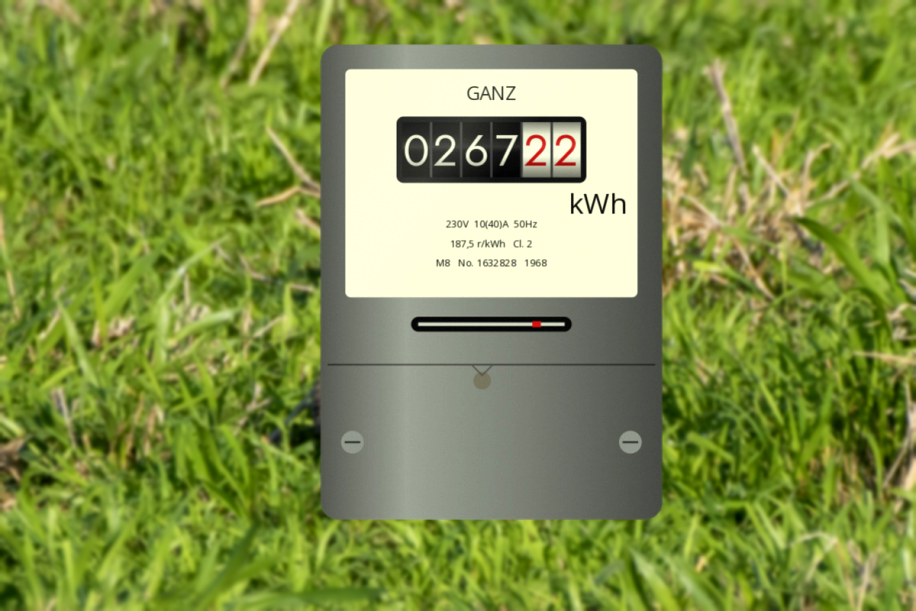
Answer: 267.22kWh
